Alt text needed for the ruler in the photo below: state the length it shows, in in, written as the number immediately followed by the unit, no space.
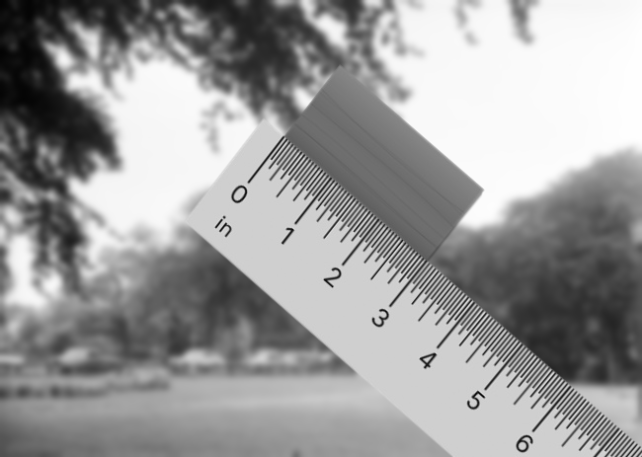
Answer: 3in
